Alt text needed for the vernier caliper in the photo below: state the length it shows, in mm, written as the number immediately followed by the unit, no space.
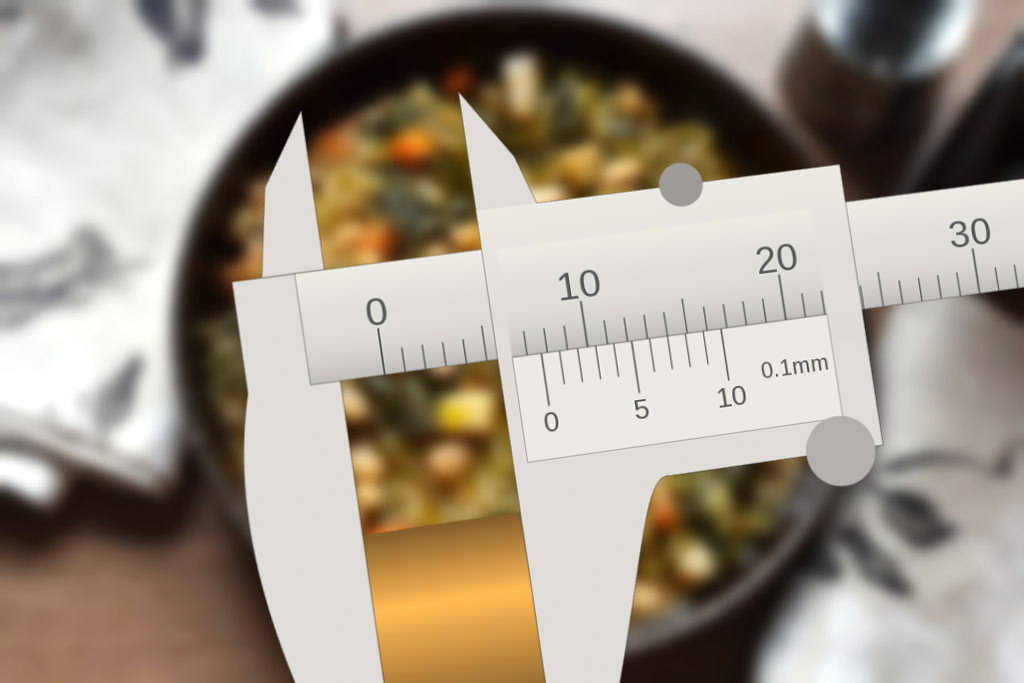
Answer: 7.7mm
